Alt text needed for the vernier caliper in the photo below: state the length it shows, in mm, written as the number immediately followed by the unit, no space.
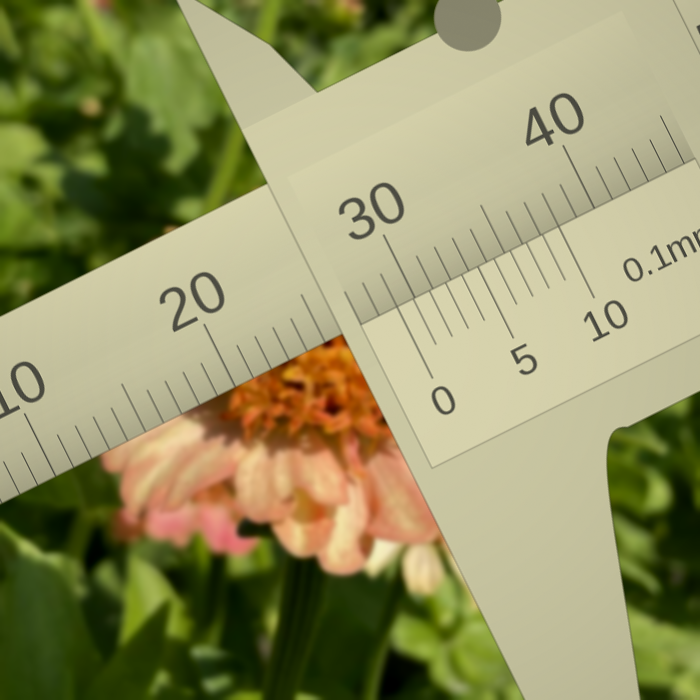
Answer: 29.0mm
